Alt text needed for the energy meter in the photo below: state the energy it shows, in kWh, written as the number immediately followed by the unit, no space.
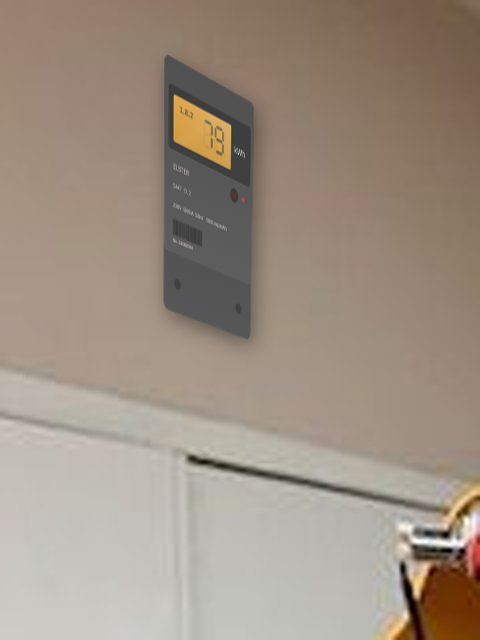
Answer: 79kWh
